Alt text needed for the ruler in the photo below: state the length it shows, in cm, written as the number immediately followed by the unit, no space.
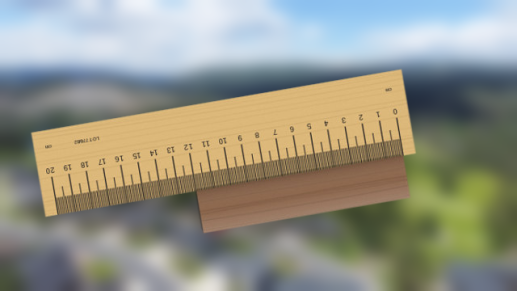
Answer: 12cm
